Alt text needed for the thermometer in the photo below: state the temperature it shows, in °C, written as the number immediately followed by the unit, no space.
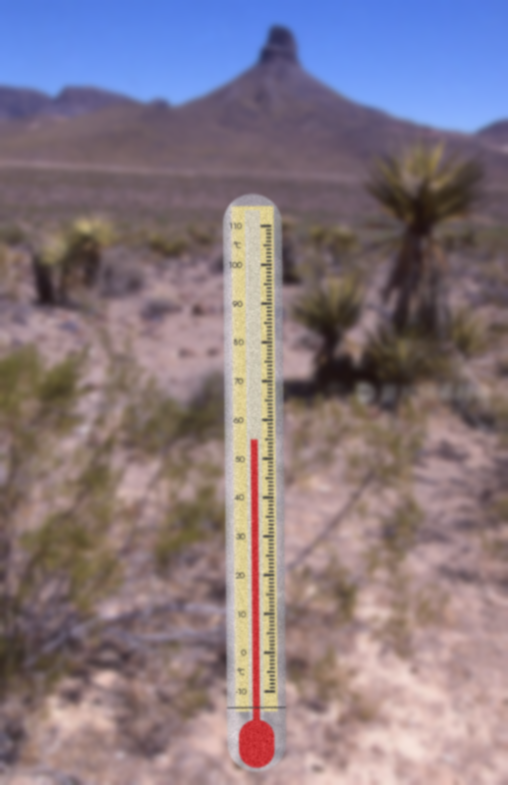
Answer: 55°C
